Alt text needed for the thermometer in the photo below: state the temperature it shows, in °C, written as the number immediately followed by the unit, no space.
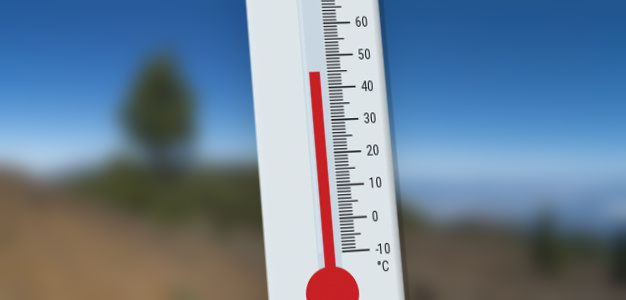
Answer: 45°C
